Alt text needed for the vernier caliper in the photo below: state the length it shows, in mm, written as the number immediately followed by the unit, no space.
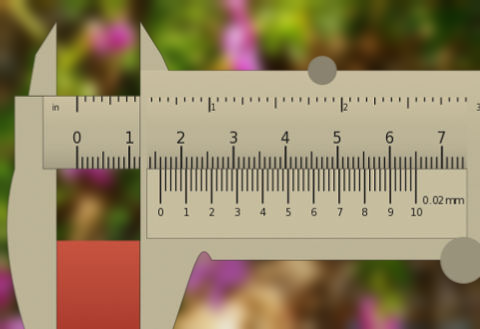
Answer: 16.0mm
